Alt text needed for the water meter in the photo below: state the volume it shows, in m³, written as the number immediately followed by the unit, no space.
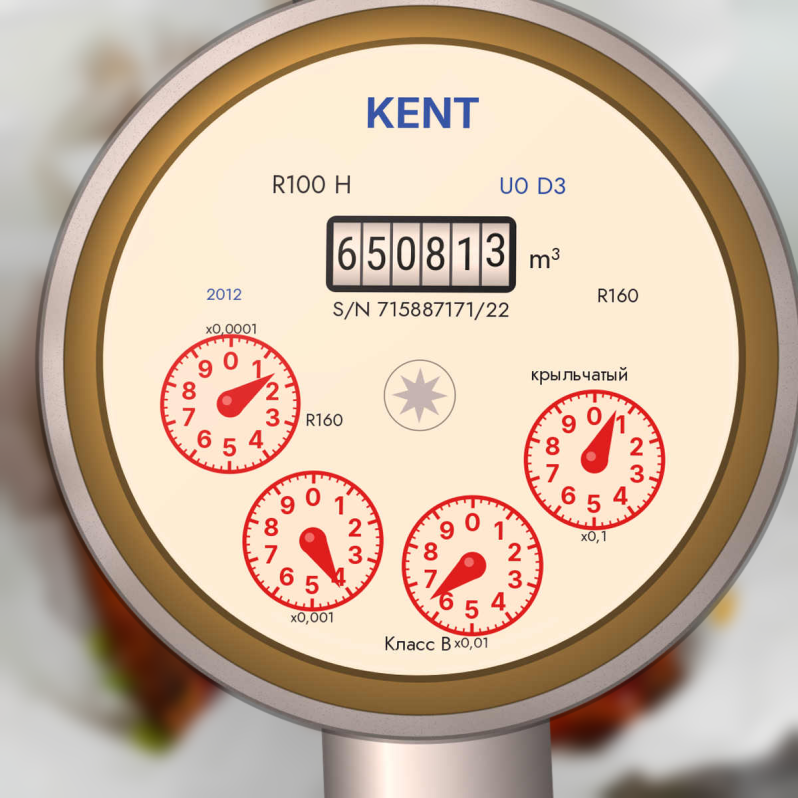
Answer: 650813.0641m³
